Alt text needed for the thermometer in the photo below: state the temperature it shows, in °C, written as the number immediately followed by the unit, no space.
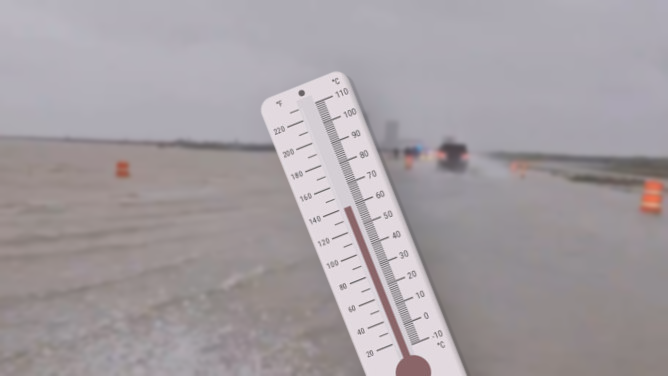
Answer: 60°C
